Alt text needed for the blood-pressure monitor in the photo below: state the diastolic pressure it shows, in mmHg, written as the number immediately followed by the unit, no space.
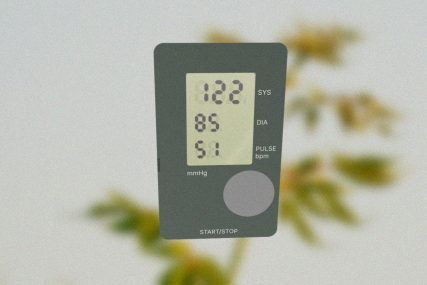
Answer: 85mmHg
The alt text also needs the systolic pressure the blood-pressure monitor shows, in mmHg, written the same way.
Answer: 122mmHg
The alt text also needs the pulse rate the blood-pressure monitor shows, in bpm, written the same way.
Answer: 51bpm
